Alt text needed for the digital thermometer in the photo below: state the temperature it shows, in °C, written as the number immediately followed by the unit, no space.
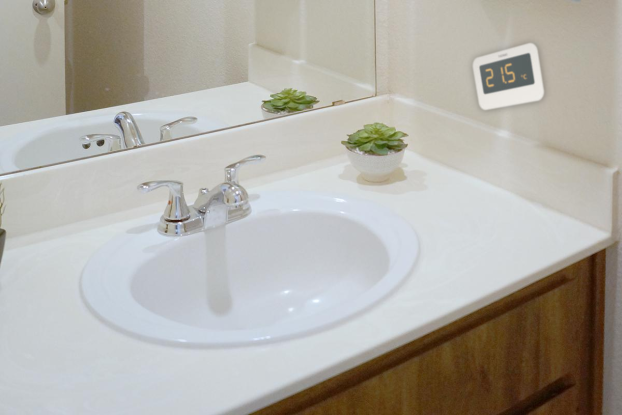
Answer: 21.5°C
